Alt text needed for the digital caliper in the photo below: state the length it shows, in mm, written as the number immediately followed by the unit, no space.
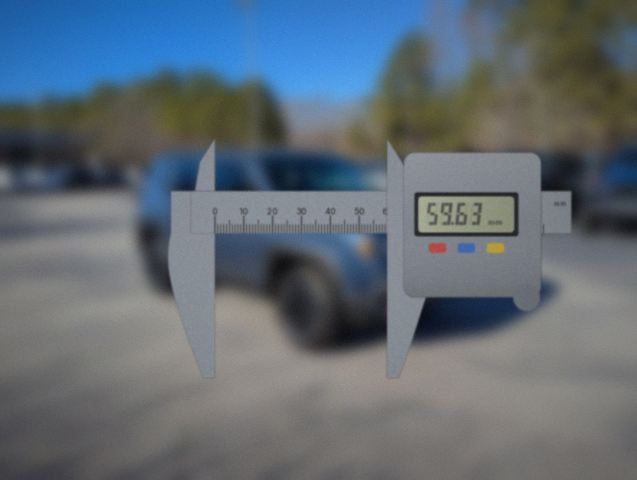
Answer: 59.63mm
